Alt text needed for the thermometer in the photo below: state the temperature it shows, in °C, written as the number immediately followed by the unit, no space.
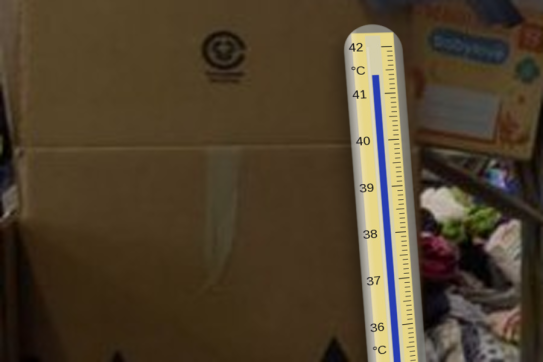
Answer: 41.4°C
